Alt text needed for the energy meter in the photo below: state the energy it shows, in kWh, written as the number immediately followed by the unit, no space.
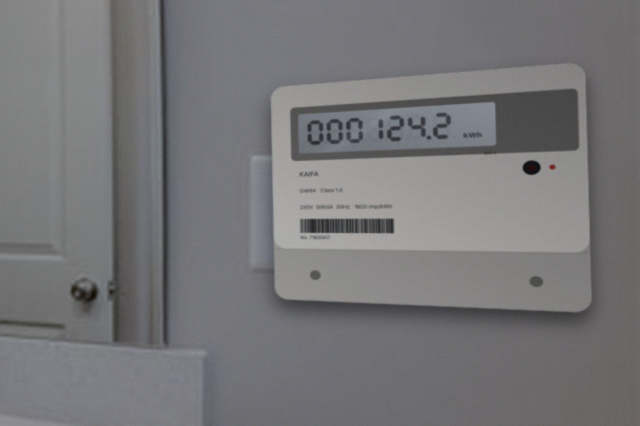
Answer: 124.2kWh
